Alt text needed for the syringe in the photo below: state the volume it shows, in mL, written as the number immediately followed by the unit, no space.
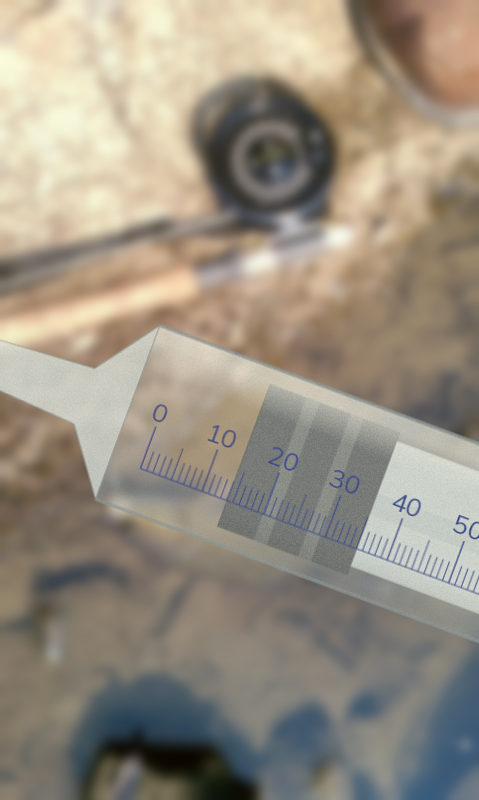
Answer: 14mL
